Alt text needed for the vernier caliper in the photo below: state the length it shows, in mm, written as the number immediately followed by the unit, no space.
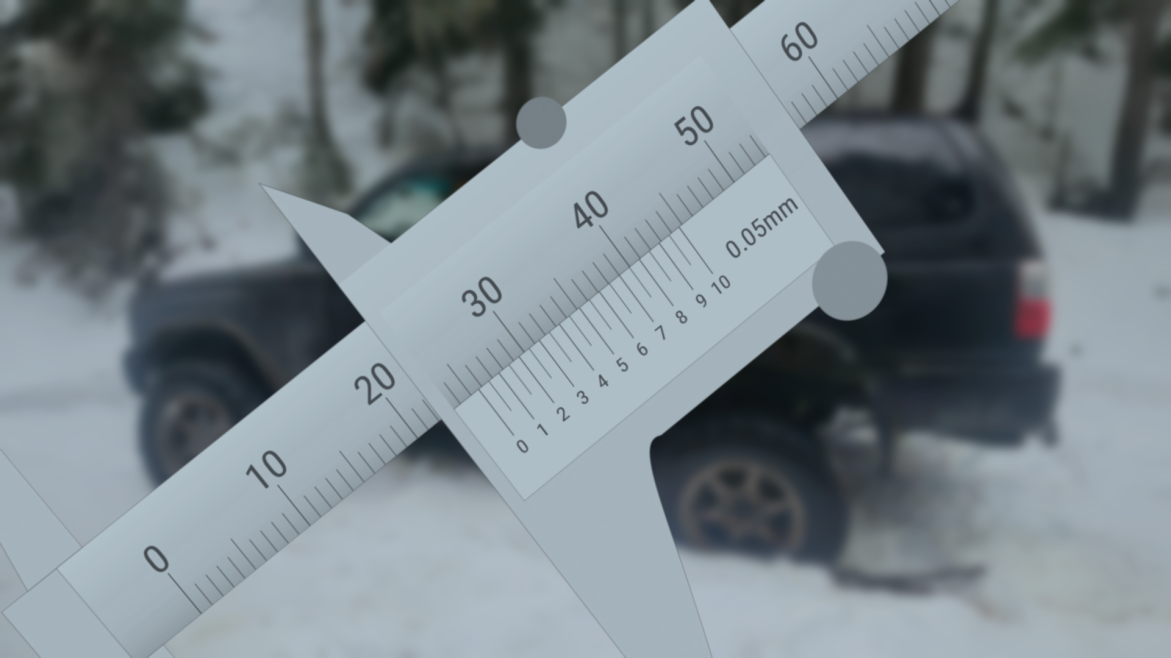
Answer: 25.7mm
